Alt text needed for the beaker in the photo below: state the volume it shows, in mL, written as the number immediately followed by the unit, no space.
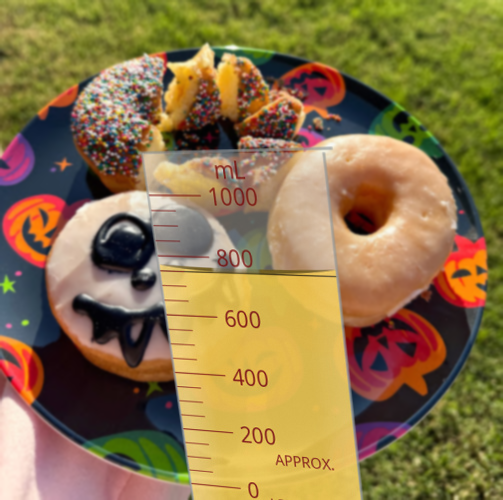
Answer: 750mL
